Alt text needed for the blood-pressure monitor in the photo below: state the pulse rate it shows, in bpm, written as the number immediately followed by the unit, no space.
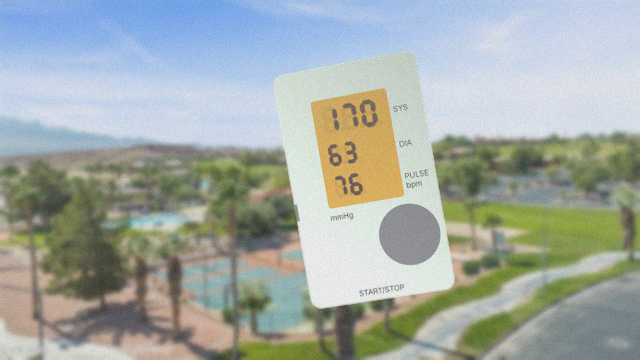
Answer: 76bpm
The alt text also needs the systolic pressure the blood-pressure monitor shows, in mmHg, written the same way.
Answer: 170mmHg
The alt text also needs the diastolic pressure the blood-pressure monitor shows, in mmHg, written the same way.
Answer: 63mmHg
